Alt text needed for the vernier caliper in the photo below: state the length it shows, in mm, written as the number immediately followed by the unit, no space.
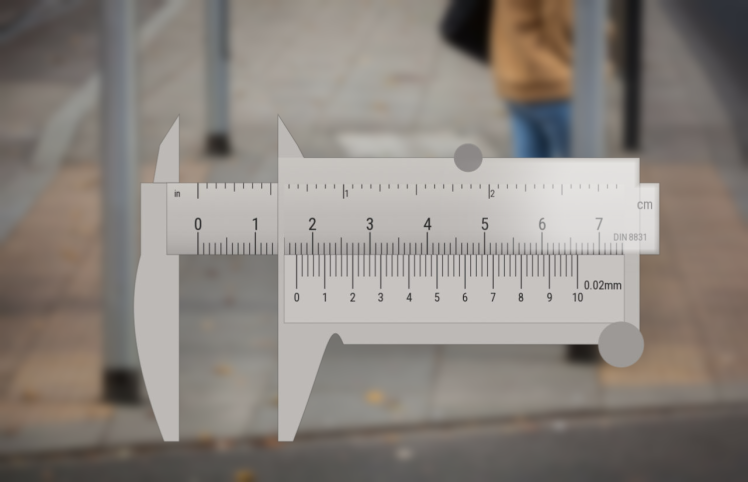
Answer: 17.2mm
